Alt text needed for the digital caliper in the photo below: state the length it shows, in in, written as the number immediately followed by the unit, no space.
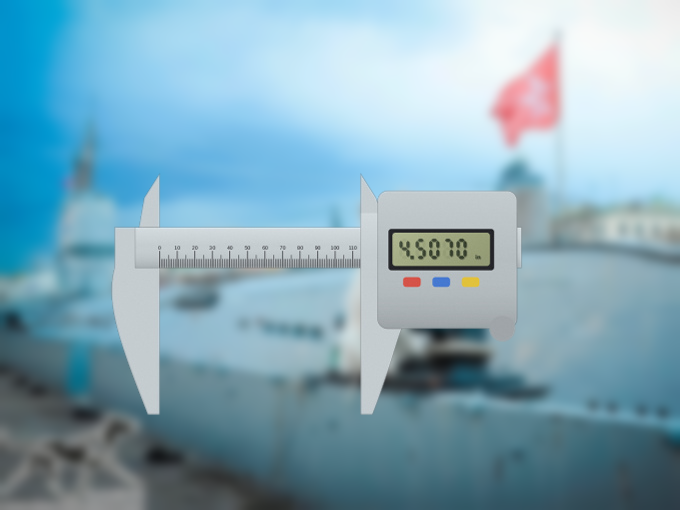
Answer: 4.5070in
